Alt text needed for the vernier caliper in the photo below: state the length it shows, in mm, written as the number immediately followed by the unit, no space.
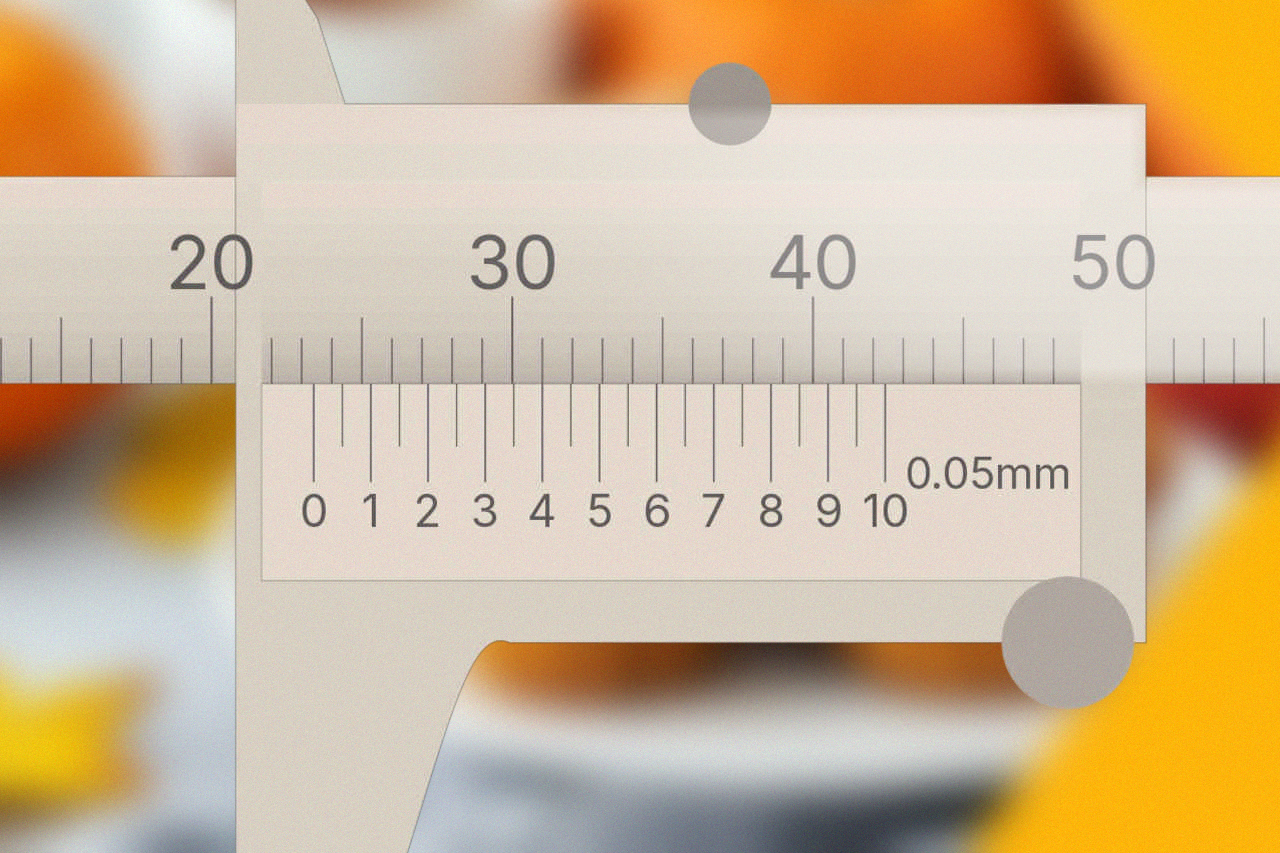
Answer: 23.40mm
